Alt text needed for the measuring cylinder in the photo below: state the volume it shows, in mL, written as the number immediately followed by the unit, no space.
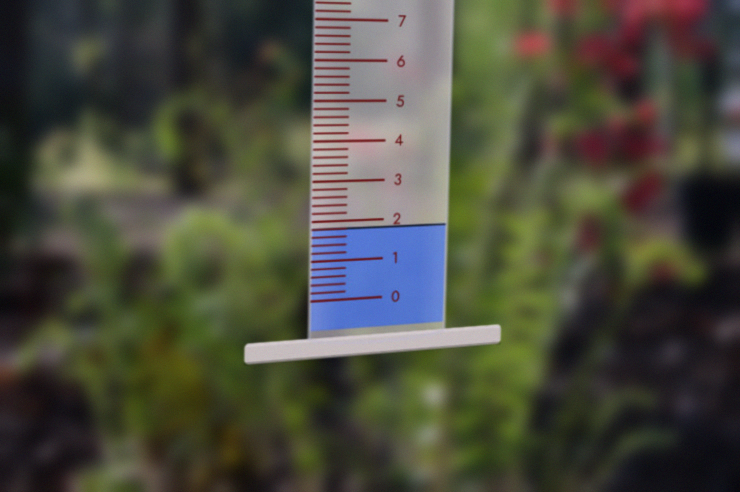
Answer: 1.8mL
